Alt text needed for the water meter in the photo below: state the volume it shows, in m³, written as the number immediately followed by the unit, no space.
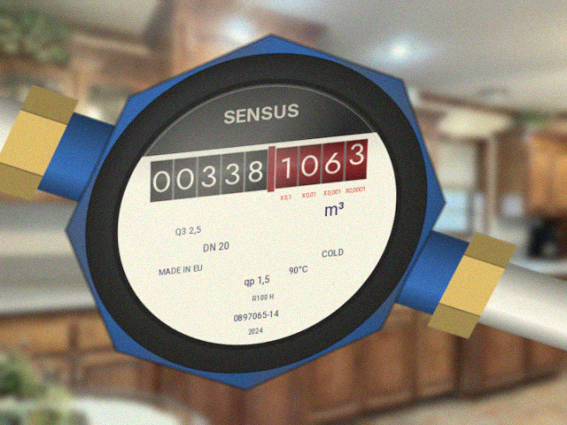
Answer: 338.1063m³
